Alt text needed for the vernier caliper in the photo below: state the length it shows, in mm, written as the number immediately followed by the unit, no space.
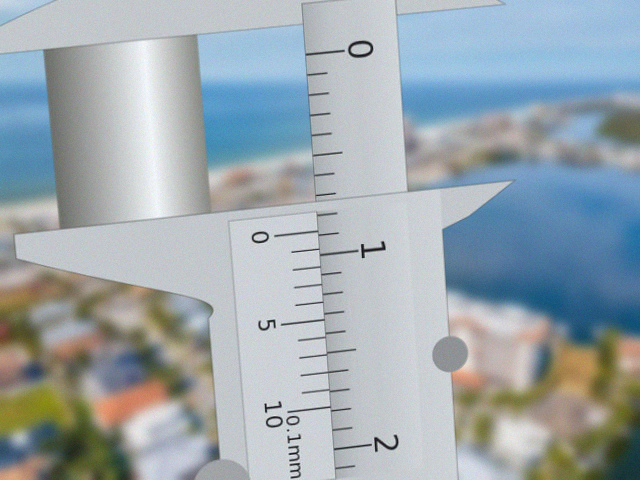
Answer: 8.8mm
